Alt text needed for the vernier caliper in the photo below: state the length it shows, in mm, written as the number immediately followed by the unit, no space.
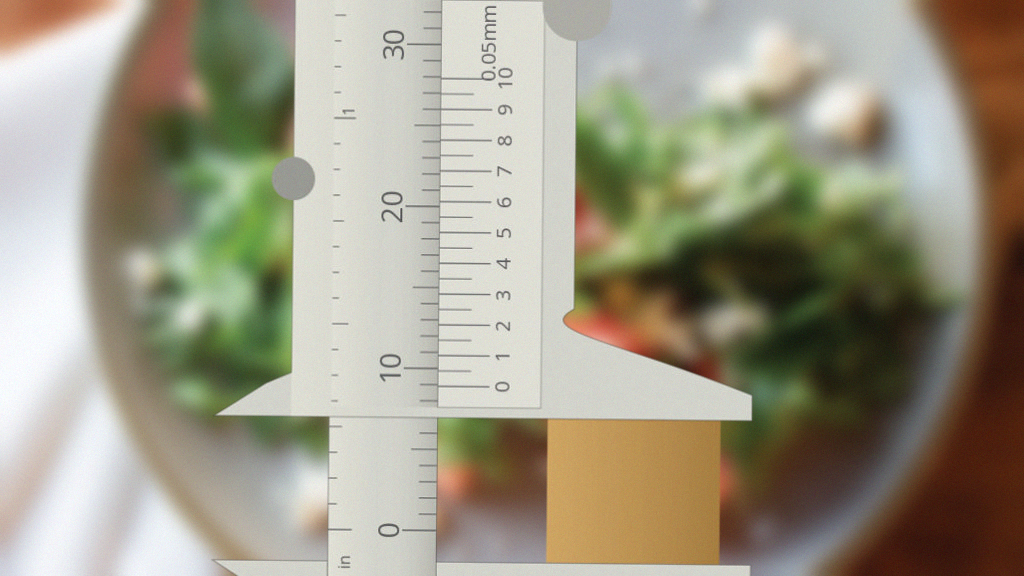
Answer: 8.9mm
